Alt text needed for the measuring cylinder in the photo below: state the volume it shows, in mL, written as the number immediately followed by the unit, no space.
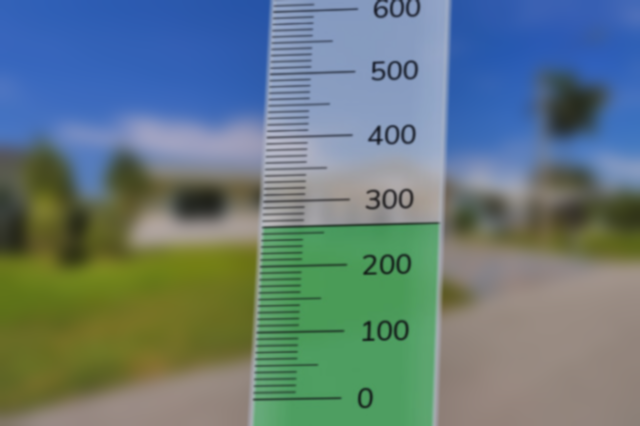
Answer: 260mL
